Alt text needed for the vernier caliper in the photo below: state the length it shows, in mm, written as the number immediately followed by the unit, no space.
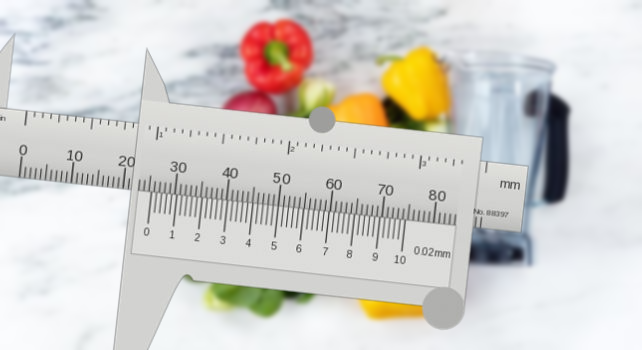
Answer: 25.5mm
